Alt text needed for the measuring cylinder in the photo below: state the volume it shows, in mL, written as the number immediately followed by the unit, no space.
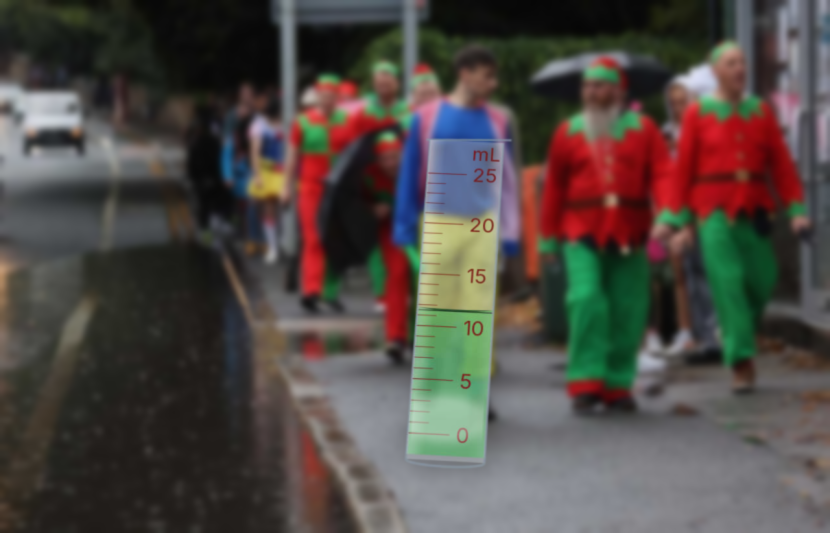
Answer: 11.5mL
